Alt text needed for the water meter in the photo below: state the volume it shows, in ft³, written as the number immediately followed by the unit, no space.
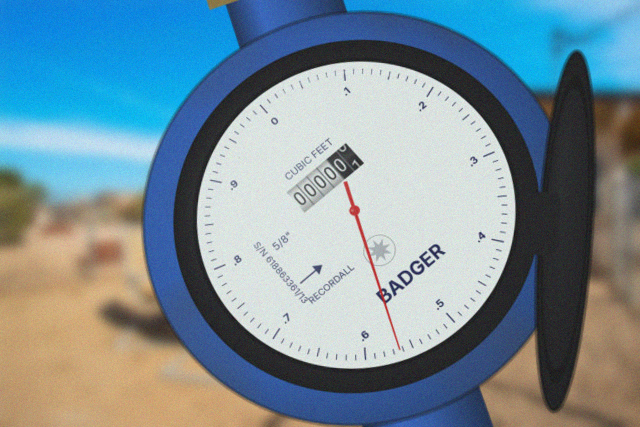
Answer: 0.56ft³
